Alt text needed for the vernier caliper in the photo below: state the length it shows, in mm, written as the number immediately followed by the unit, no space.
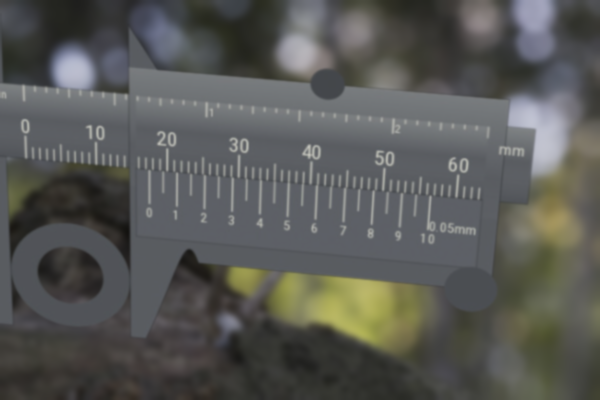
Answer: 17.5mm
